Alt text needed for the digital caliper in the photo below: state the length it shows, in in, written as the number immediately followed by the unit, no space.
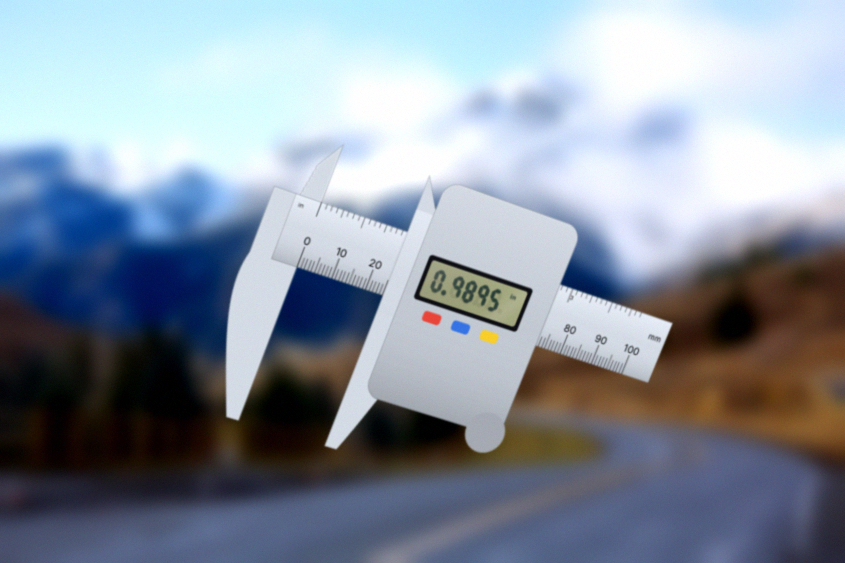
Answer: 0.9895in
